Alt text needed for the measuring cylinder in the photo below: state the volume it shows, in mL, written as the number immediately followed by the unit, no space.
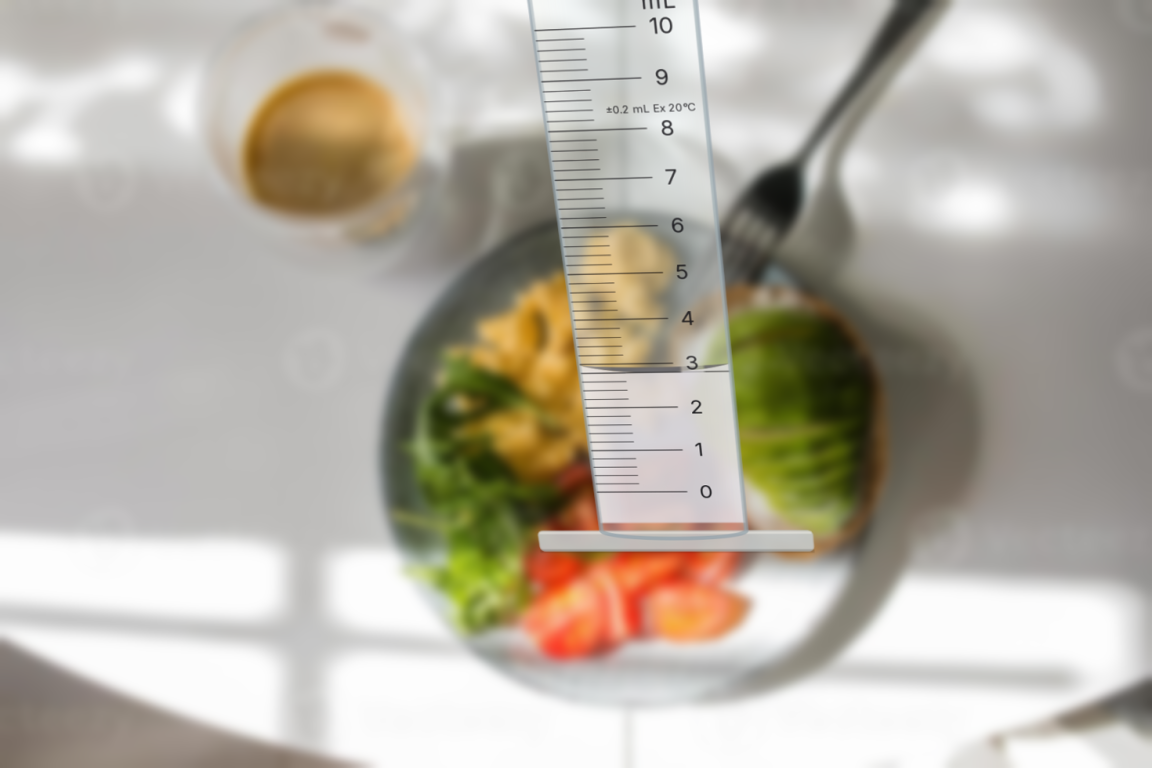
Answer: 2.8mL
